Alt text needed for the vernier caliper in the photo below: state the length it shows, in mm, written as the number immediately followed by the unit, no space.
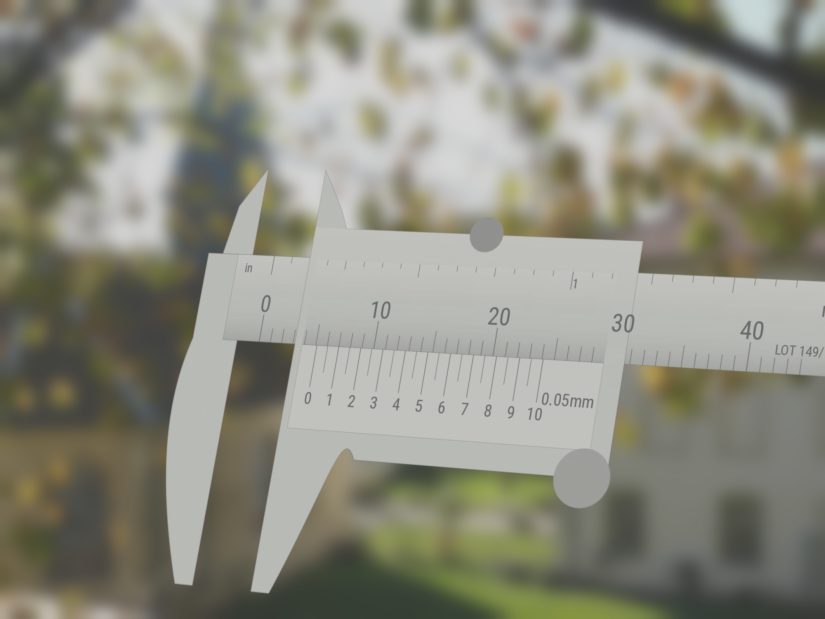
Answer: 5.1mm
